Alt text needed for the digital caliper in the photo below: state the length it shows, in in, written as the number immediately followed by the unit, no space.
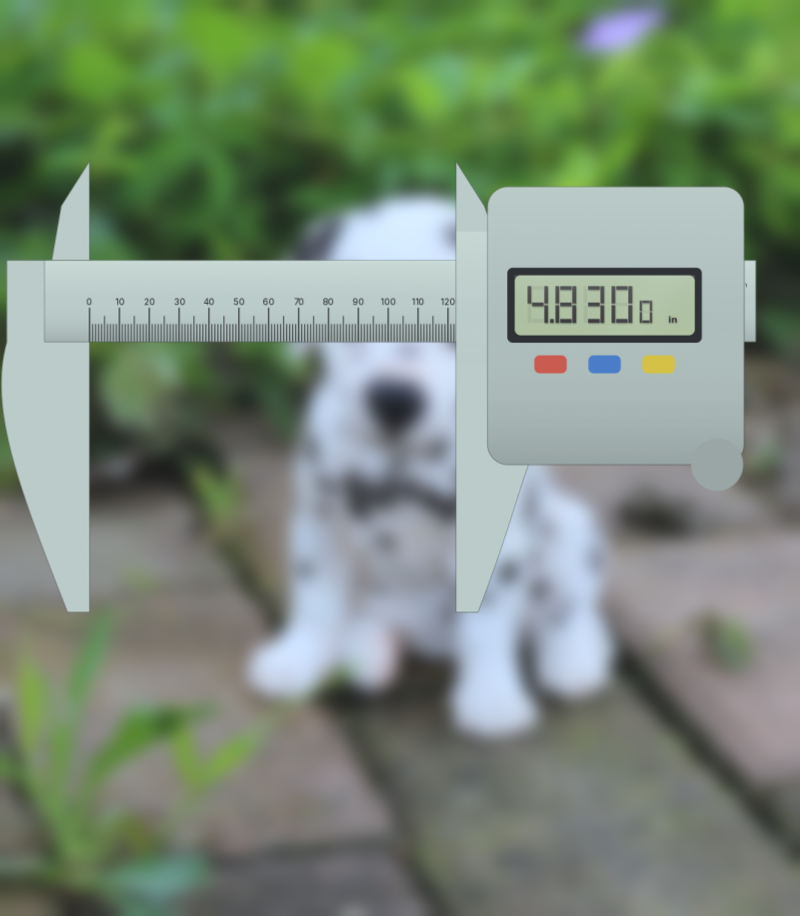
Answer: 4.8300in
